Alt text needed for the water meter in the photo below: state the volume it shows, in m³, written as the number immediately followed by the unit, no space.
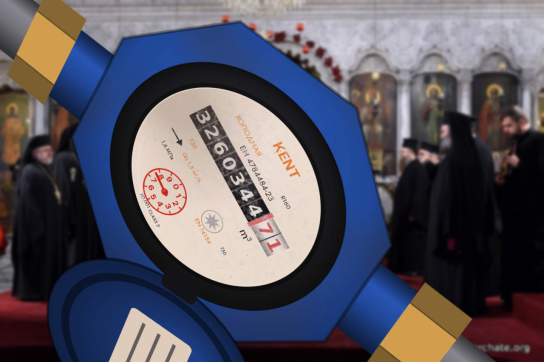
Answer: 3260344.717m³
